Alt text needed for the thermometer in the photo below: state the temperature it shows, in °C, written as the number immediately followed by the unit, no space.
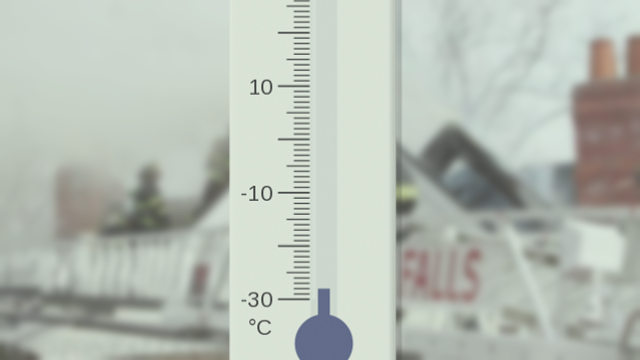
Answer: -28°C
